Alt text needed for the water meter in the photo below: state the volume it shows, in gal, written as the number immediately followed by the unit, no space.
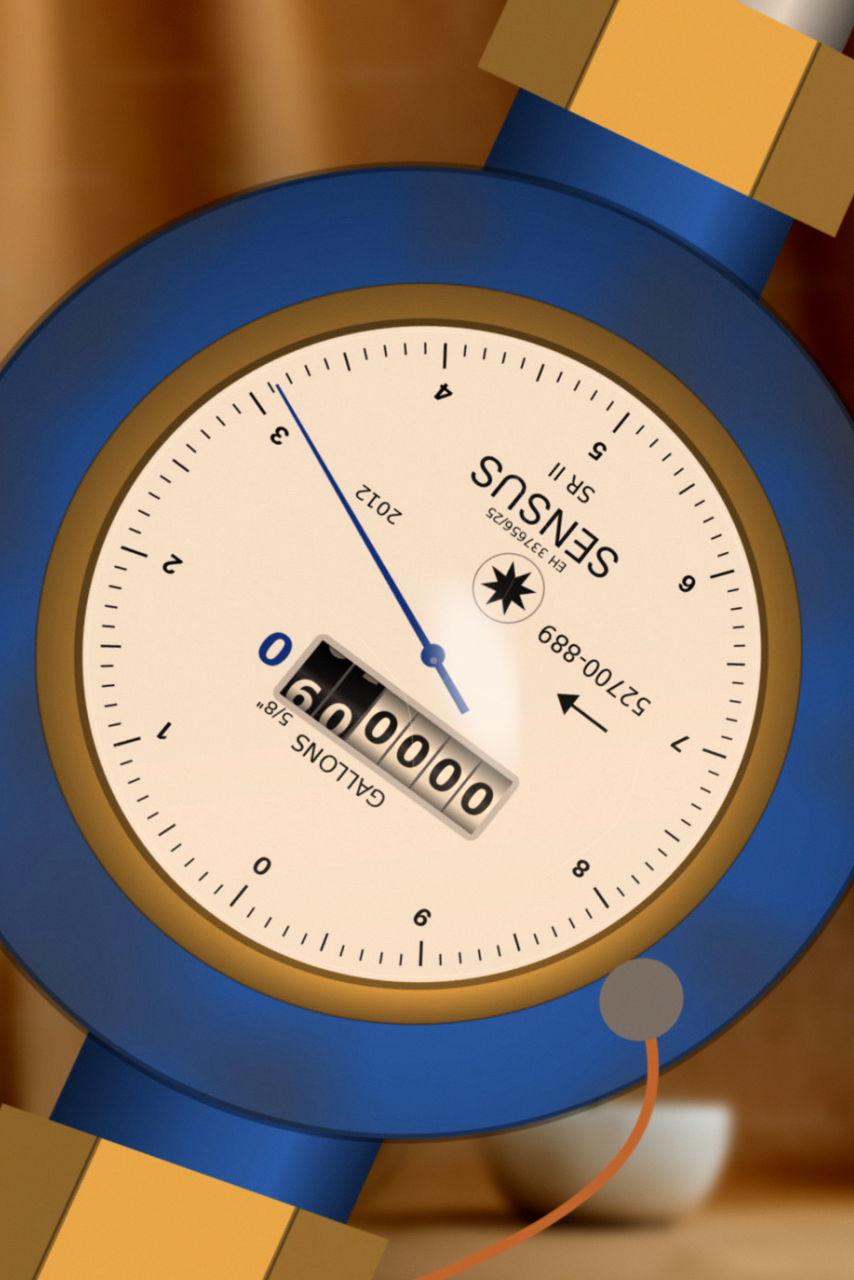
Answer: 93.1gal
